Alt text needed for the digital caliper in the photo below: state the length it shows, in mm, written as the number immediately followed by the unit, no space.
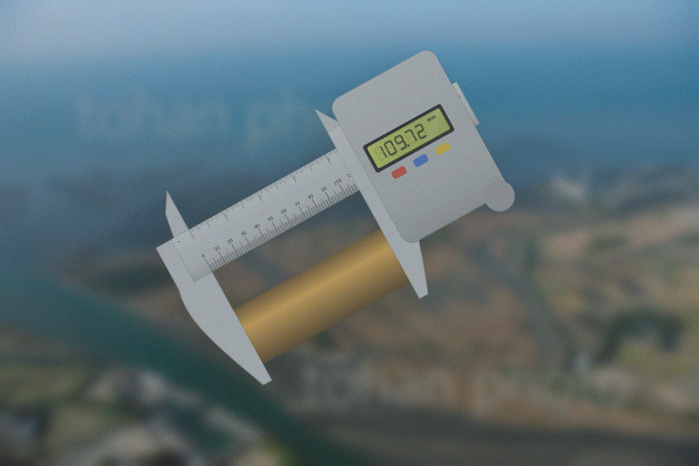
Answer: 109.72mm
